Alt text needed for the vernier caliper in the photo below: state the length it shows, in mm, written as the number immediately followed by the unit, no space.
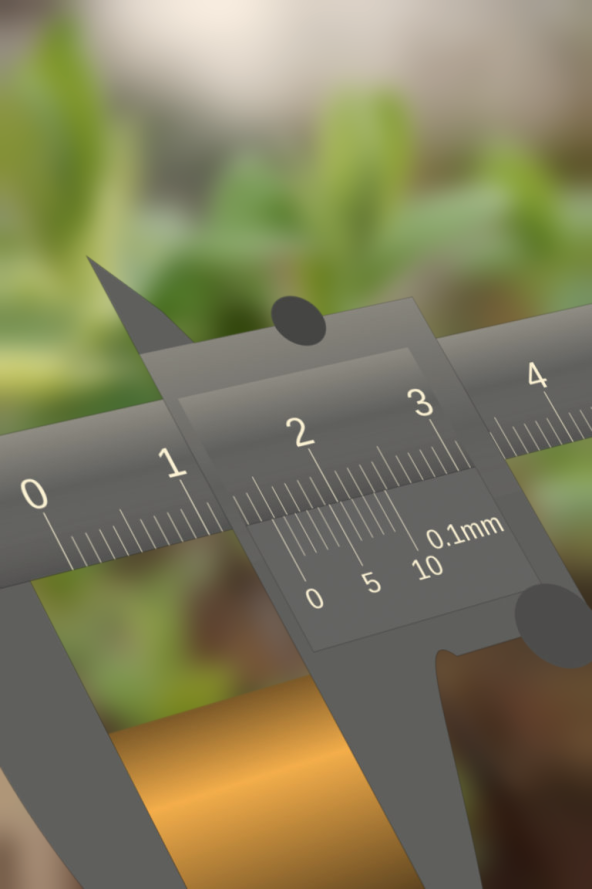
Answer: 14.8mm
